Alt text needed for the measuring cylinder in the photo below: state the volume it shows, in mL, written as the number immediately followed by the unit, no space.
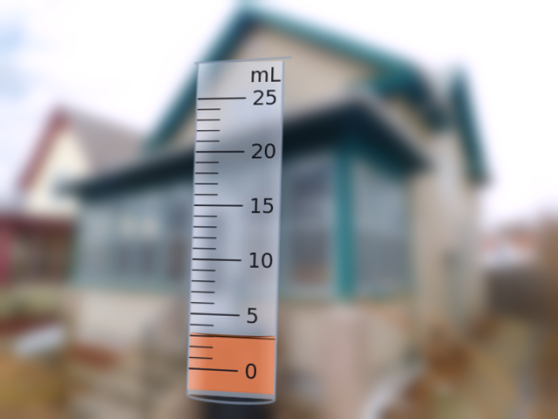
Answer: 3mL
